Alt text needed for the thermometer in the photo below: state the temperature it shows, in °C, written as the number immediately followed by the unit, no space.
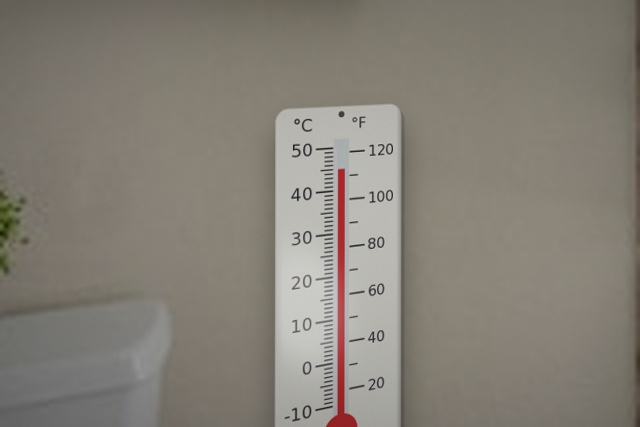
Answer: 45°C
